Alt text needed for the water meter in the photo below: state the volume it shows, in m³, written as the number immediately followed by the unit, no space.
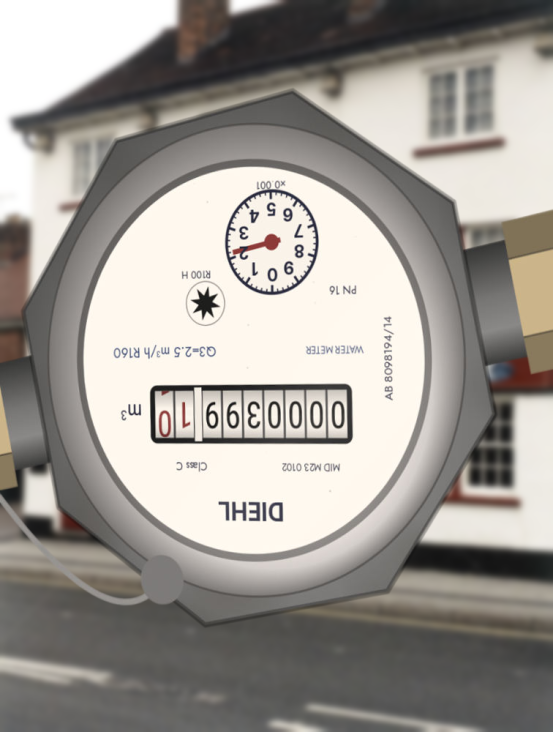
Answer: 399.102m³
